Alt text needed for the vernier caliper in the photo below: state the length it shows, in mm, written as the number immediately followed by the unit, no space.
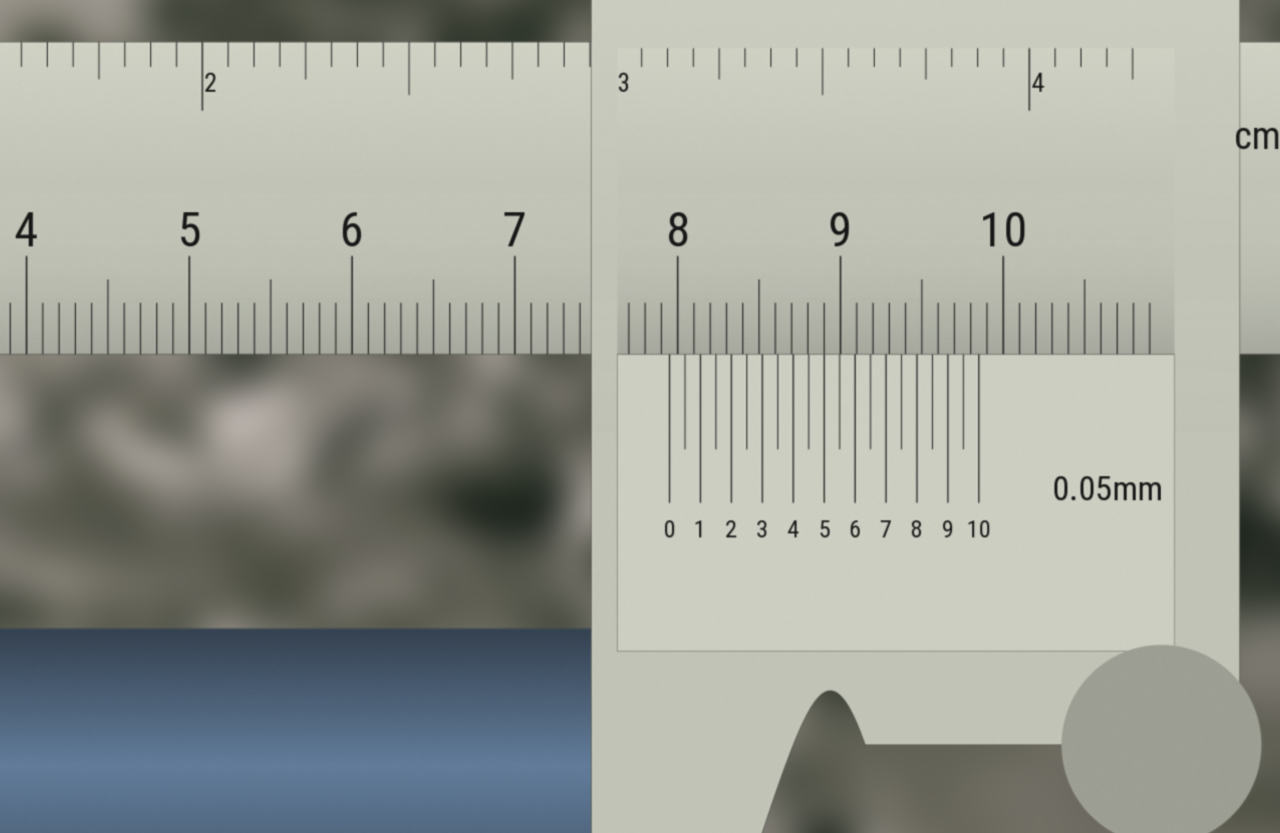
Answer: 79.5mm
